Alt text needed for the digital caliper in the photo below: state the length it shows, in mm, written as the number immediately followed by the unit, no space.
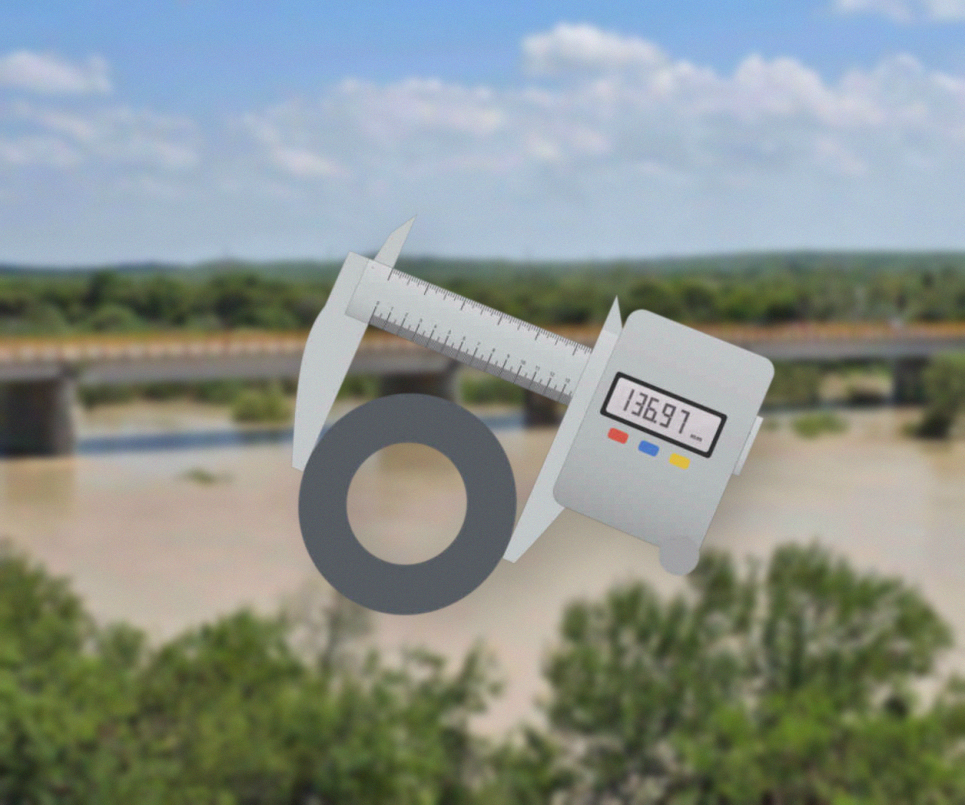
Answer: 136.97mm
